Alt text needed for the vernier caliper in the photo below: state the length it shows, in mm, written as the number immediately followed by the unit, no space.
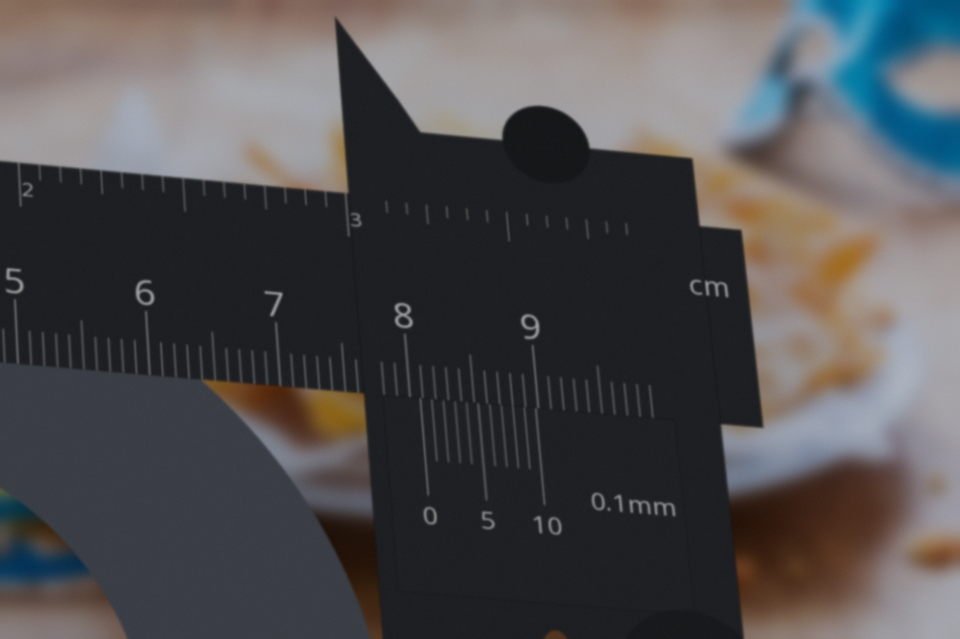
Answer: 80.8mm
